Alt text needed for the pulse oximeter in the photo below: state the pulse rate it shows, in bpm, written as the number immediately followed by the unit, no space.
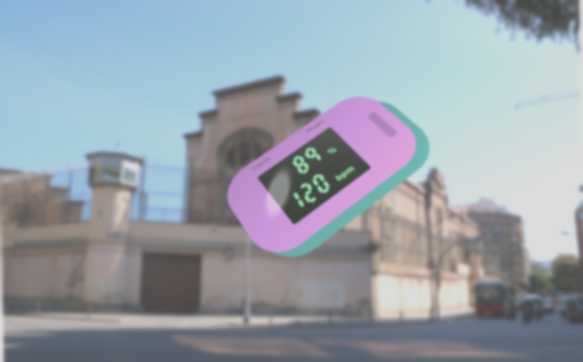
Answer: 120bpm
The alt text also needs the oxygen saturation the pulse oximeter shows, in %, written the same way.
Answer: 89%
